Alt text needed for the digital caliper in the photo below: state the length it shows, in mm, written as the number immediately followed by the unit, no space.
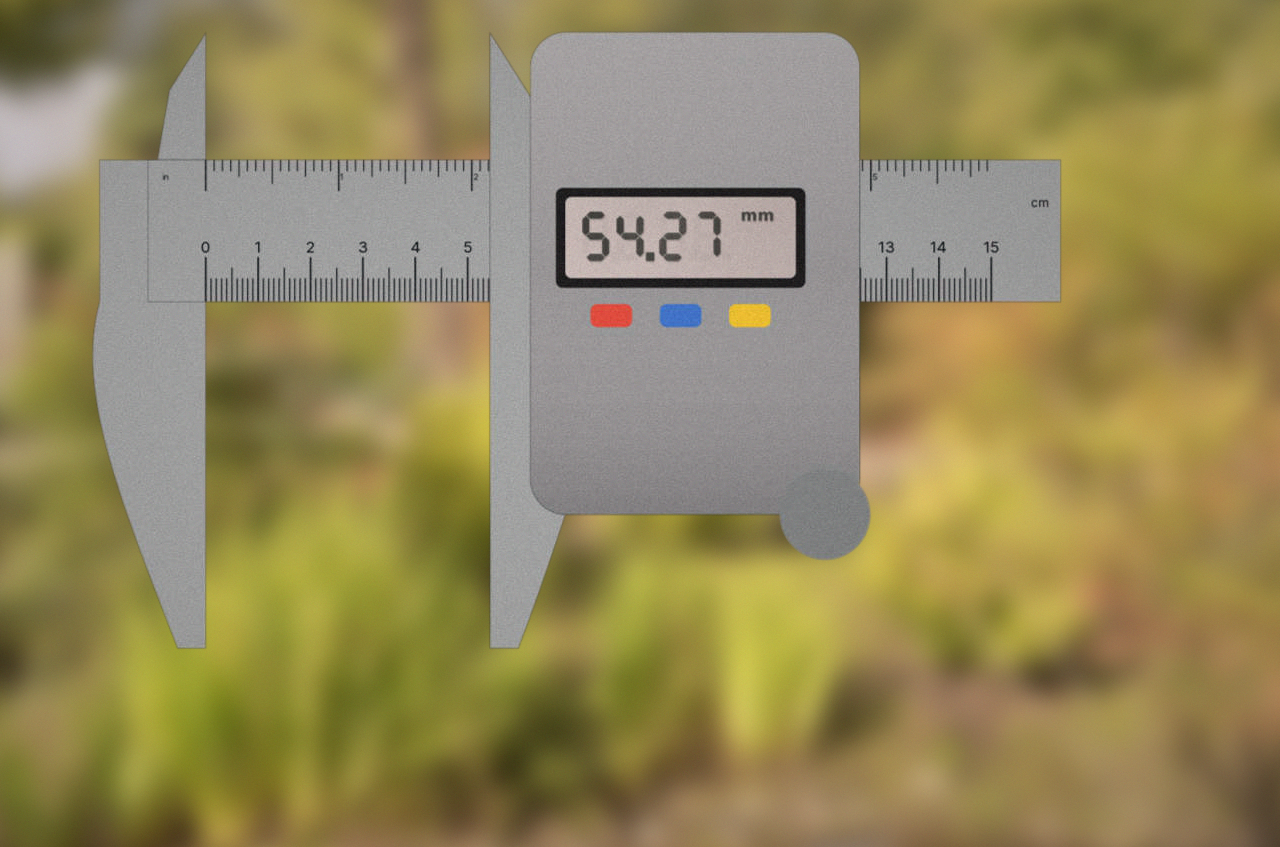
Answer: 54.27mm
